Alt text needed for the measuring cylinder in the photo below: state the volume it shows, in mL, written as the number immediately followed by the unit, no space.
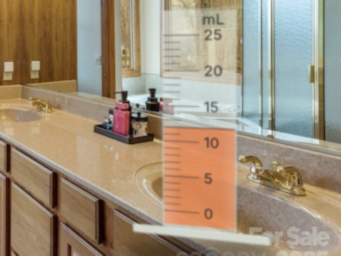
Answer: 12mL
